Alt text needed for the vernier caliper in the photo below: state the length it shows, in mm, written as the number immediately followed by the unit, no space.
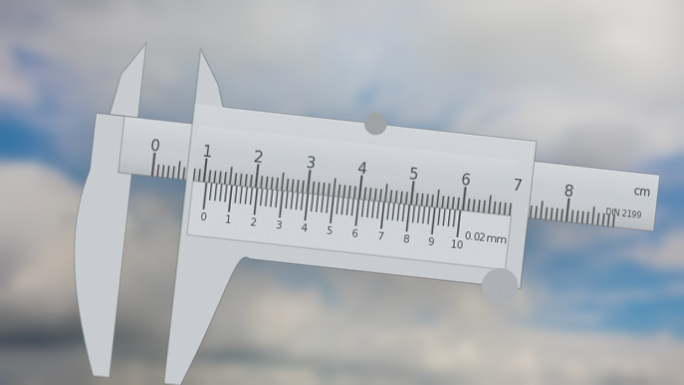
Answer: 10.5mm
